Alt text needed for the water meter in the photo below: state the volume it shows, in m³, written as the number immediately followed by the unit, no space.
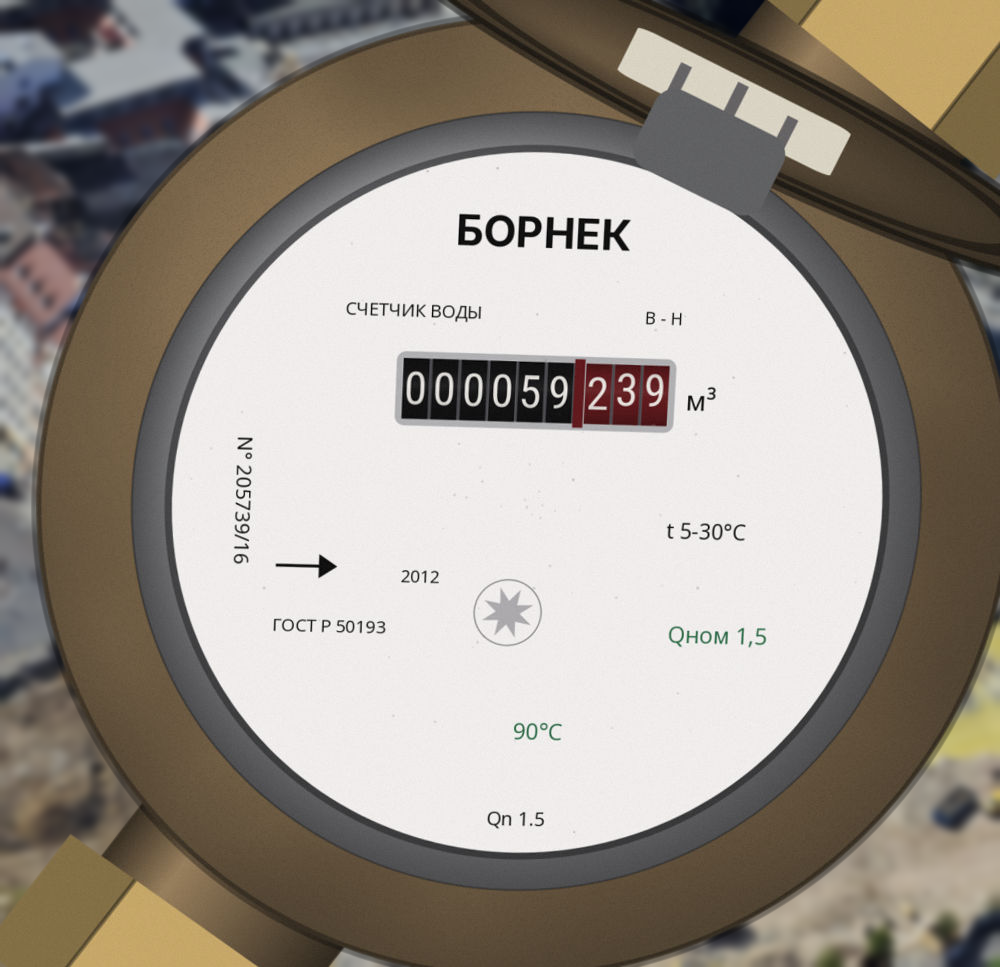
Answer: 59.239m³
